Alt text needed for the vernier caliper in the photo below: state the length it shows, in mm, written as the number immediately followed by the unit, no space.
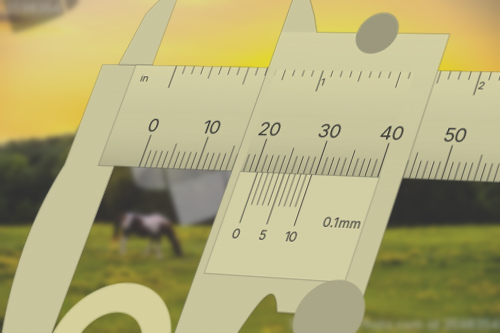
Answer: 20.4mm
